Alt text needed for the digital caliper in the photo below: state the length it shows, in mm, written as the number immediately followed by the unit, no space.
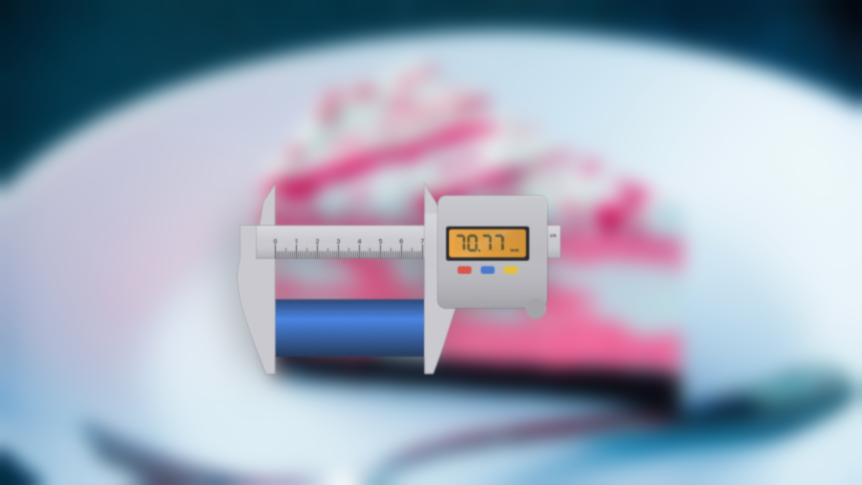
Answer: 70.77mm
